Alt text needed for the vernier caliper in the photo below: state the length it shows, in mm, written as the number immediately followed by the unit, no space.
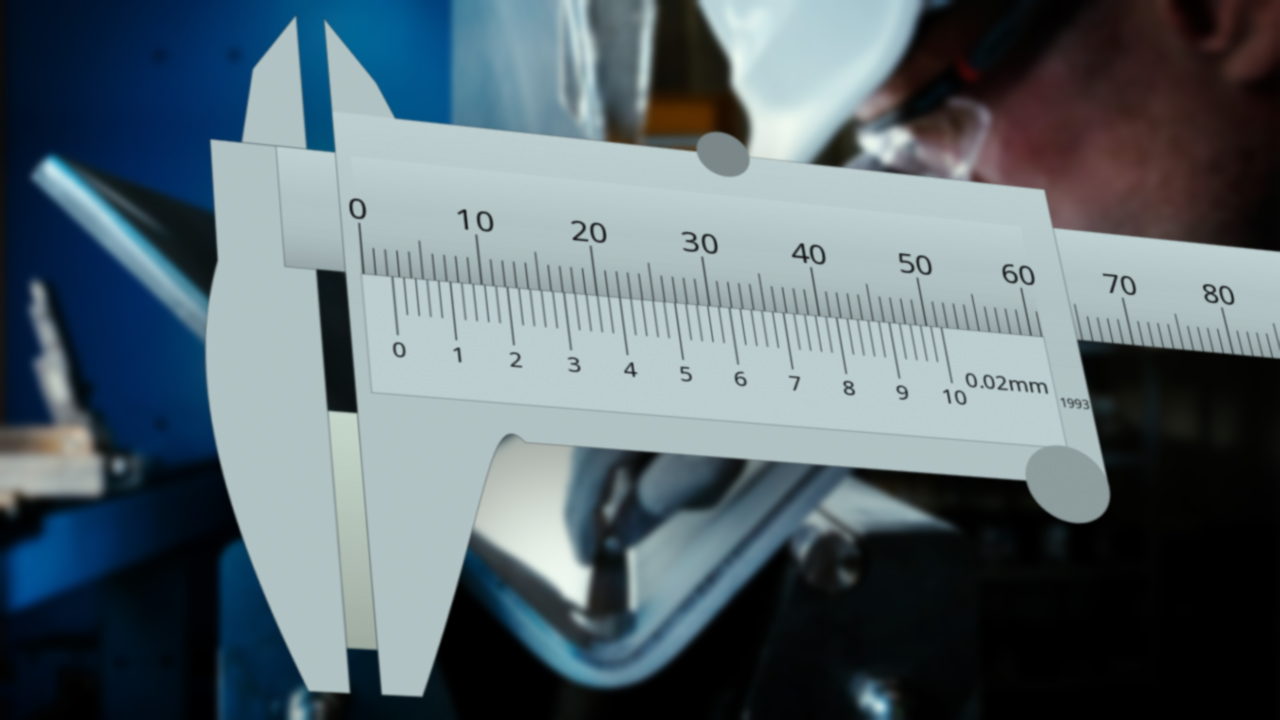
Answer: 2.4mm
